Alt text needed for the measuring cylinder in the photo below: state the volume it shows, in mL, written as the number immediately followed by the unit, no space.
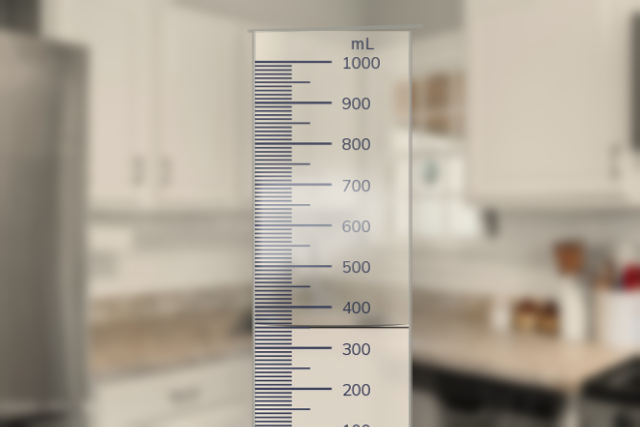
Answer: 350mL
